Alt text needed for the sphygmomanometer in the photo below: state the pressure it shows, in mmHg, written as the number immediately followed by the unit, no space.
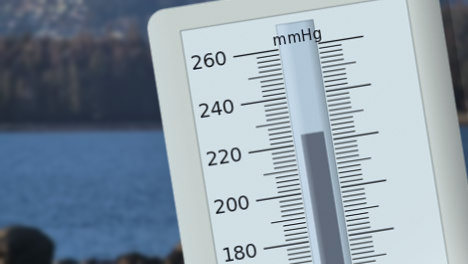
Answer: 224mmHg
